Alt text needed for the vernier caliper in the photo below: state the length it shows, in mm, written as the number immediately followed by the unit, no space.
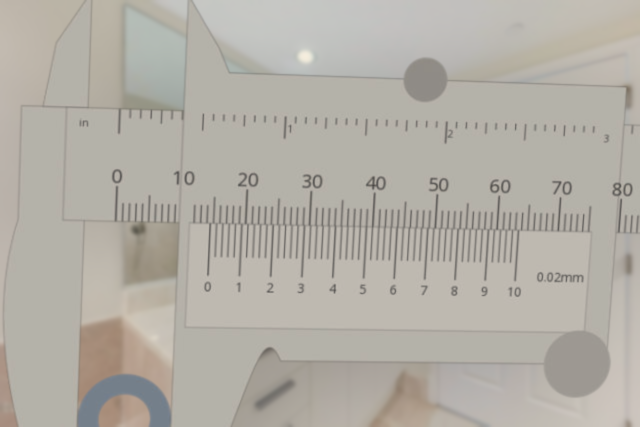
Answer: 14.5mm
